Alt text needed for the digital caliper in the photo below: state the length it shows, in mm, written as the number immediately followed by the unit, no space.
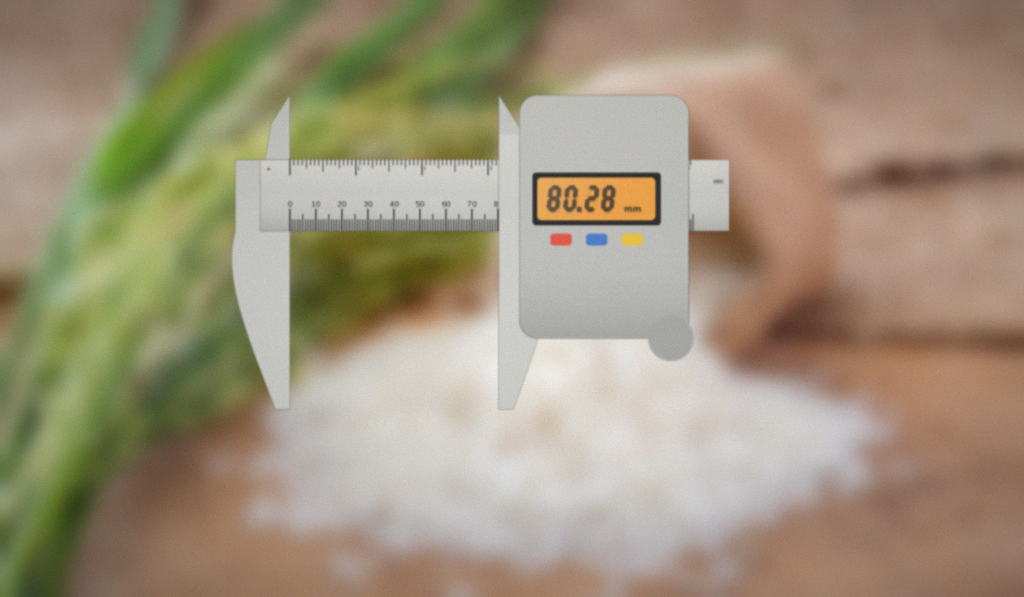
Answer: 80.28mm
